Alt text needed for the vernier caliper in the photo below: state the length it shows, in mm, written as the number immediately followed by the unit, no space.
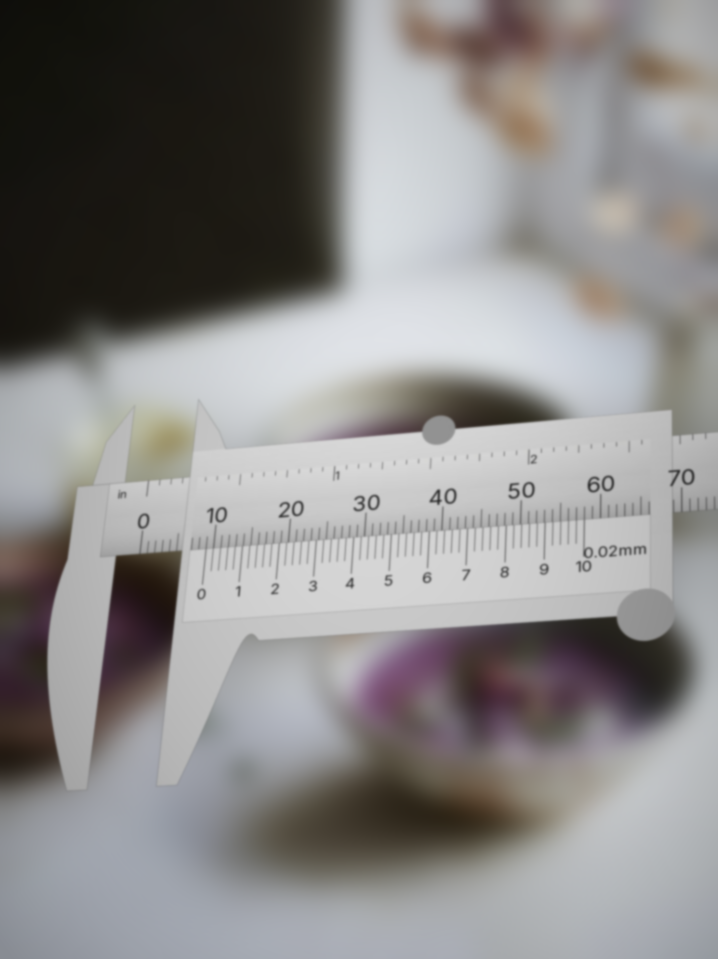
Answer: 9.0mm
